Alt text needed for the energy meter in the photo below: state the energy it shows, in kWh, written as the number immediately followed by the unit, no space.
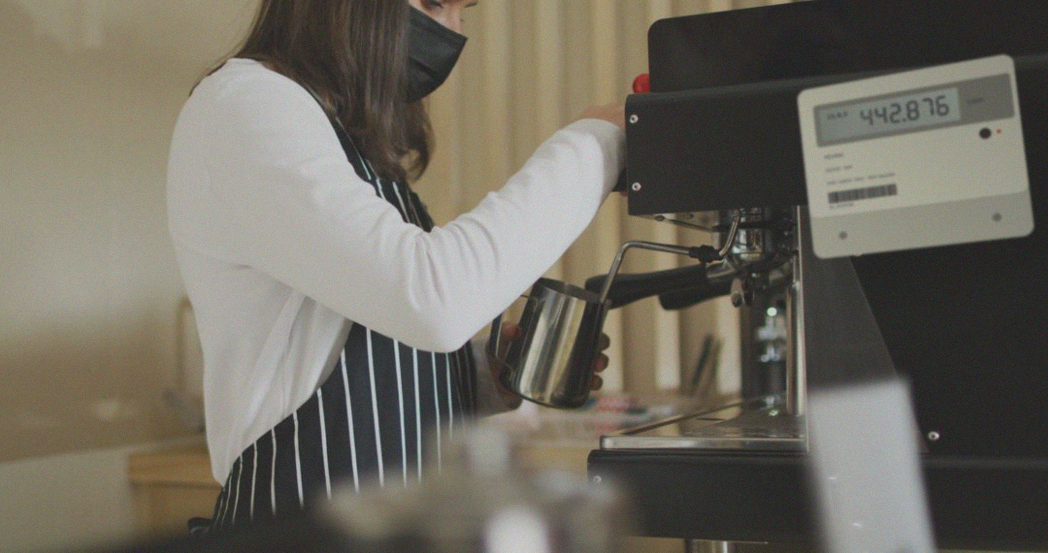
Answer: 442.876kWh
